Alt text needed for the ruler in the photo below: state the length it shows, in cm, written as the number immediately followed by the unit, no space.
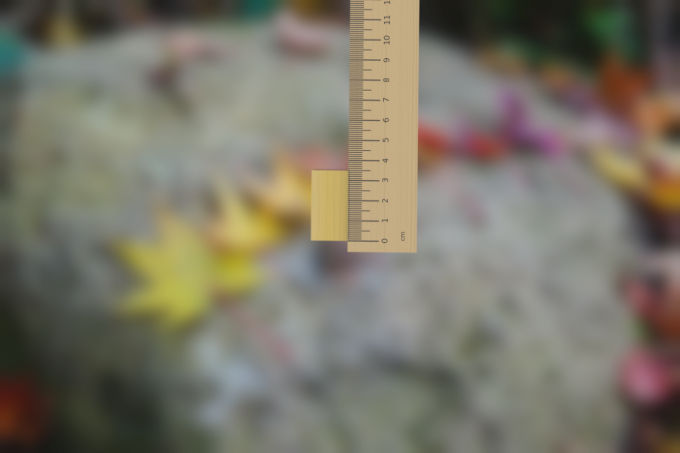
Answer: 3.5cm
